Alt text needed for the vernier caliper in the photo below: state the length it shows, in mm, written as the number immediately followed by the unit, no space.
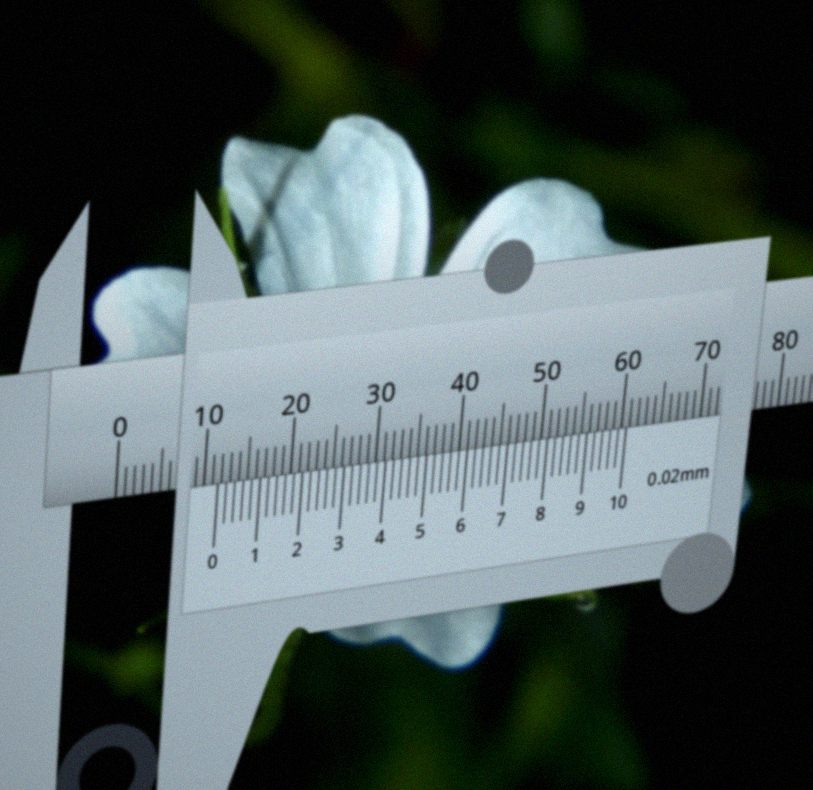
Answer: 11.6mm
